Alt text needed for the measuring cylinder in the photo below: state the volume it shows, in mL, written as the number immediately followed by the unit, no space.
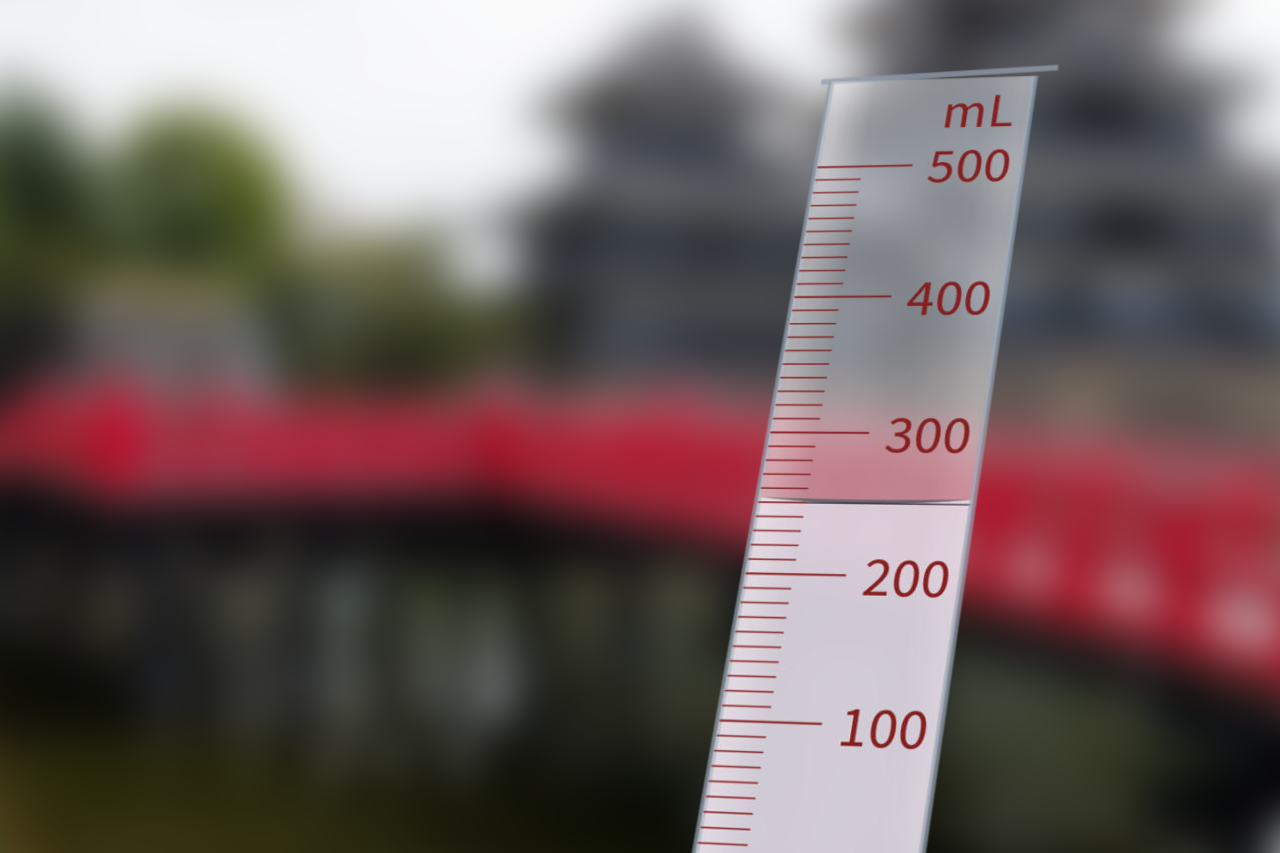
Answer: 250mL
